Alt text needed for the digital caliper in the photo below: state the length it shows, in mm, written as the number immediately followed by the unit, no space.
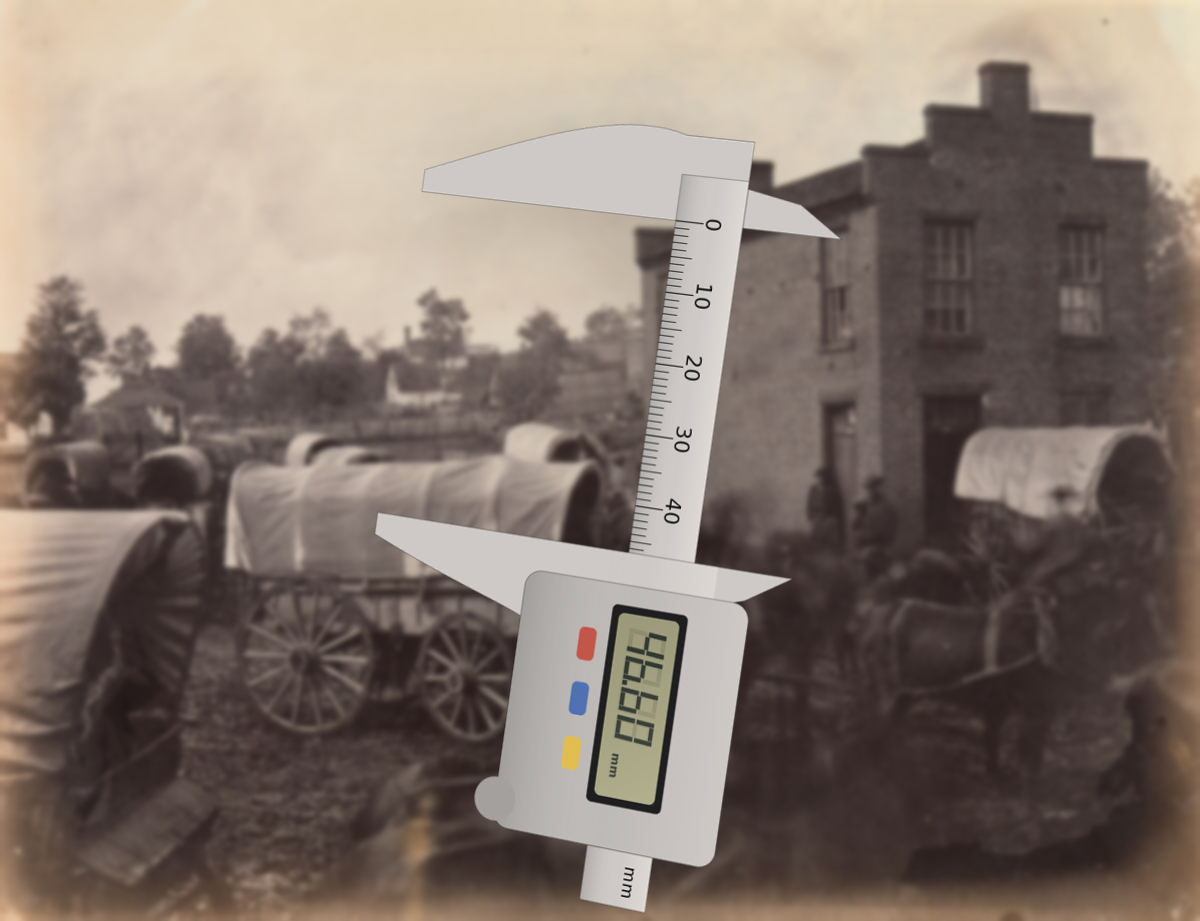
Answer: 46.60mm
